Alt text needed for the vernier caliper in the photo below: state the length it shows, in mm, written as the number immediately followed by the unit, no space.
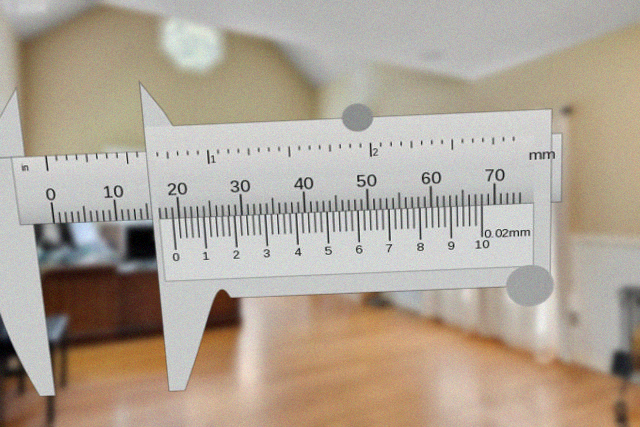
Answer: 19.0mm
